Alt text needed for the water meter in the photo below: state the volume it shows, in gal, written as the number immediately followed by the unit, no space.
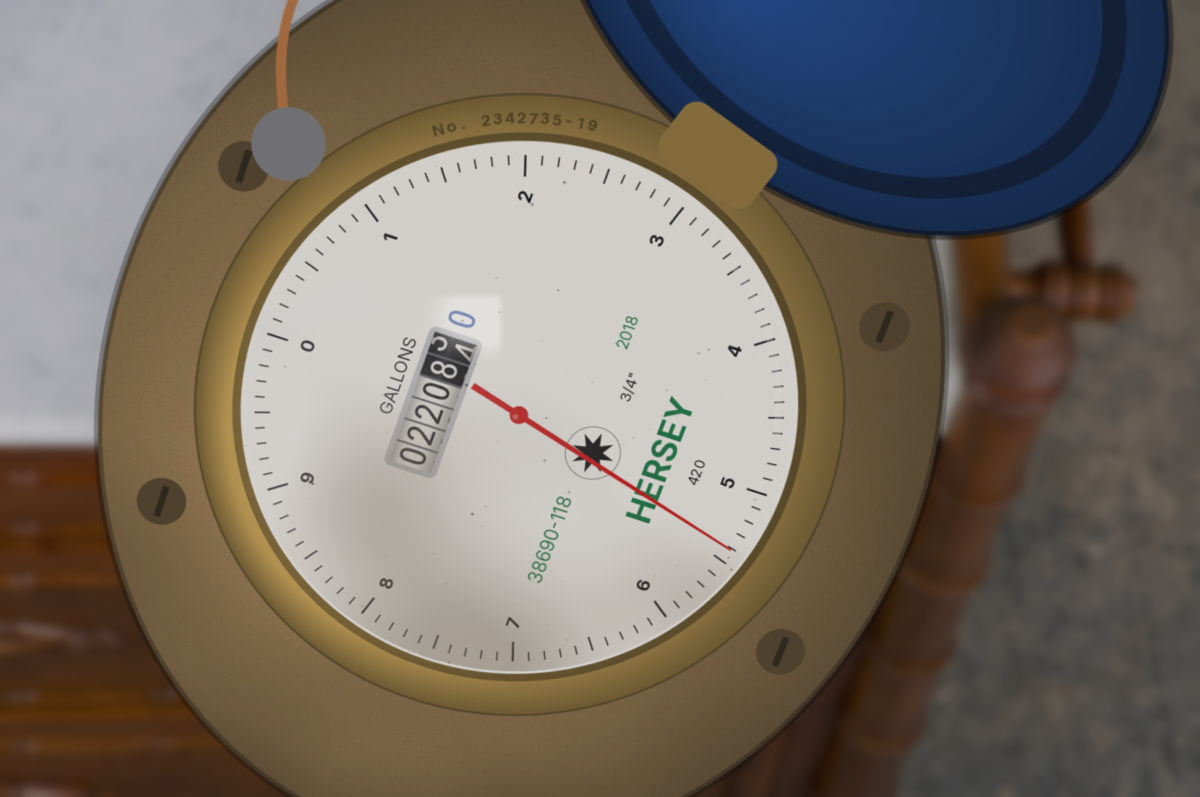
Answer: 220835.4gal
